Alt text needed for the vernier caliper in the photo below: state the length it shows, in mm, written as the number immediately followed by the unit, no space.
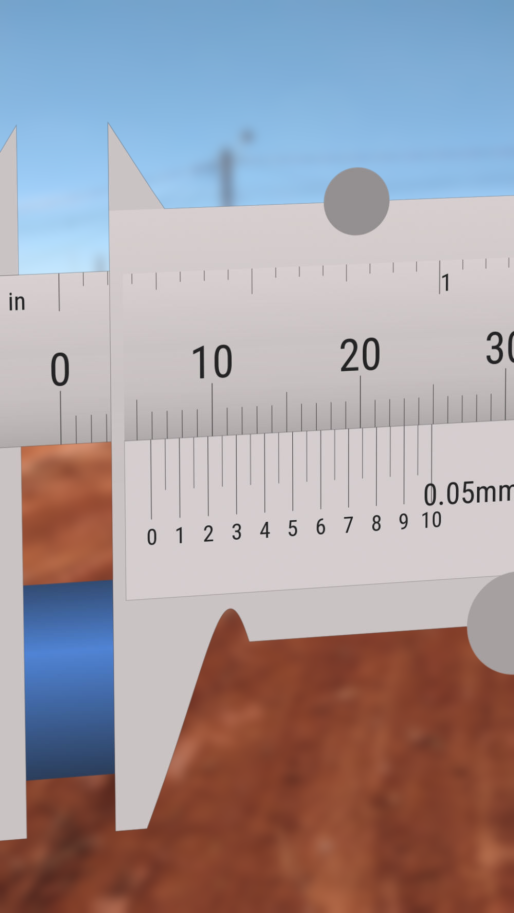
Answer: 5.9mm
